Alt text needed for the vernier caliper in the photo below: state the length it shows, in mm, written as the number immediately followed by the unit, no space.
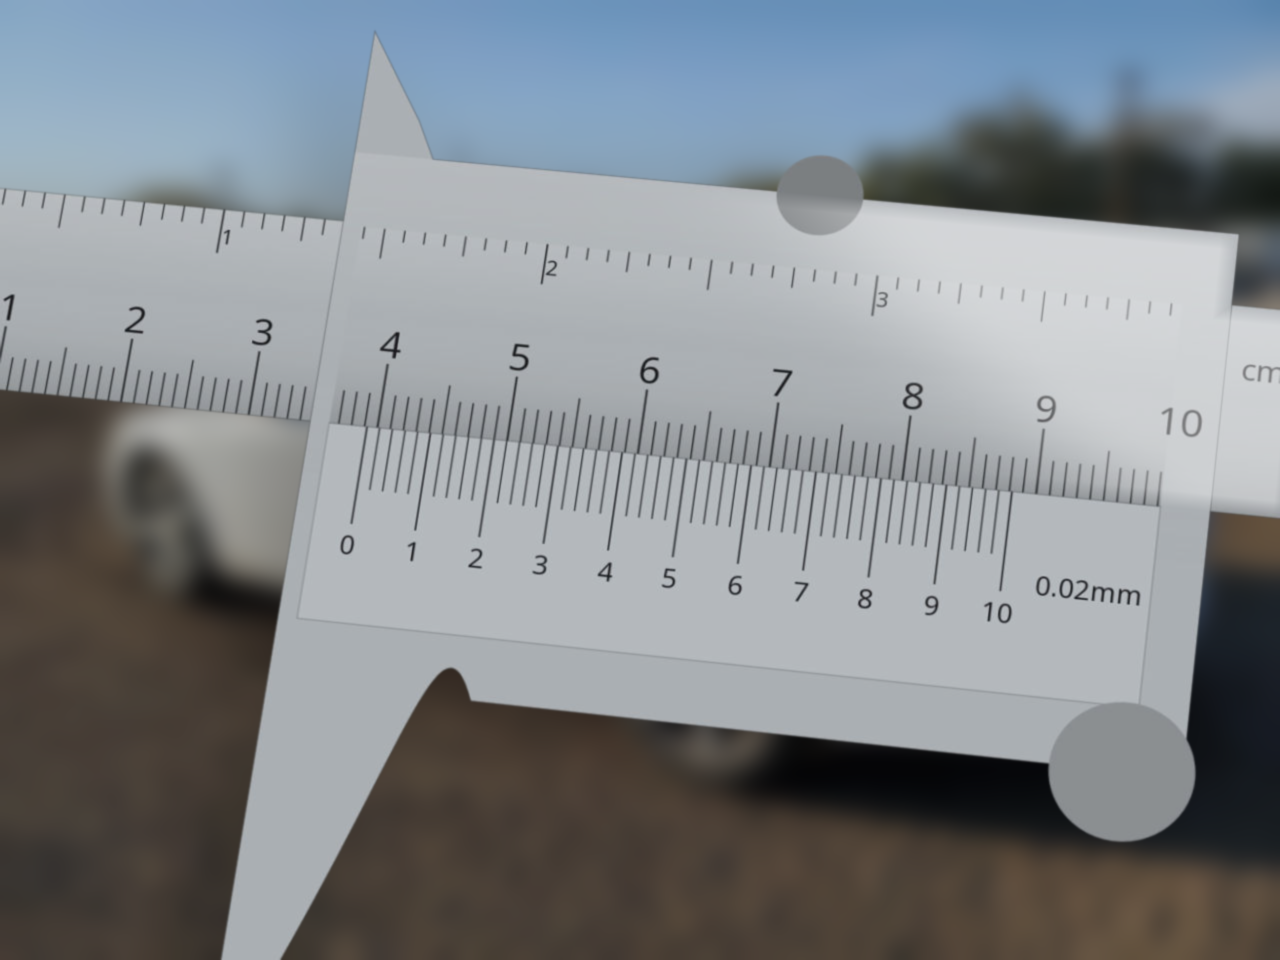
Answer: 39.2mm
